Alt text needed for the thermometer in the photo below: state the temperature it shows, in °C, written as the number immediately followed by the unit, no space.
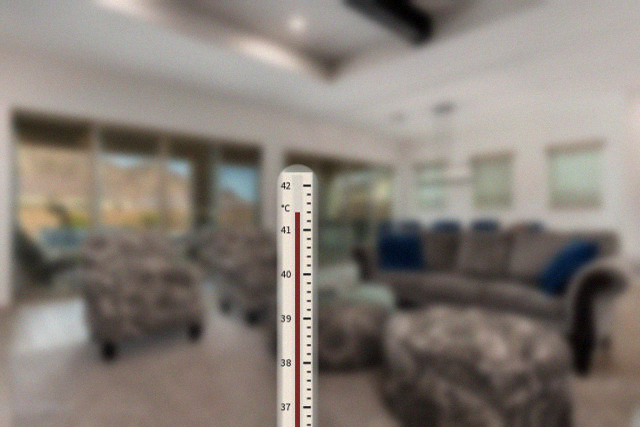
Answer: 41.4°C
